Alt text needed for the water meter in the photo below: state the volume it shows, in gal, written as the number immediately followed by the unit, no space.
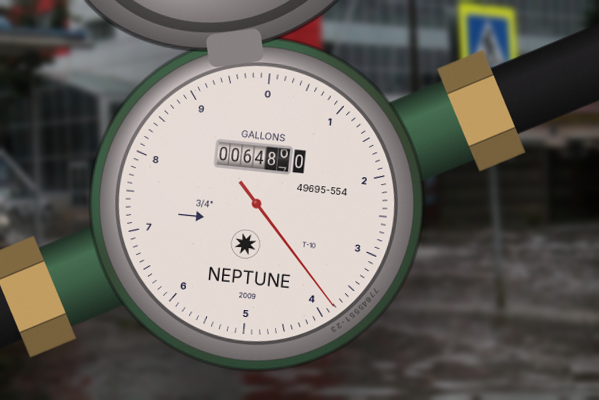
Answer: 64863.8gal
